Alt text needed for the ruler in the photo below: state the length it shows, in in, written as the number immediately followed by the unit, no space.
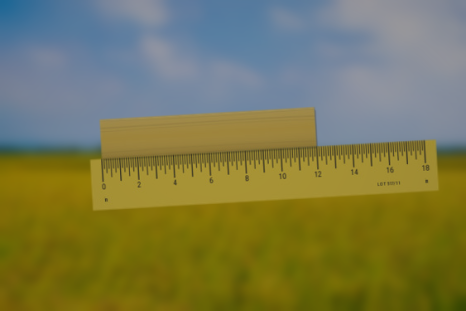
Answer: 12in
